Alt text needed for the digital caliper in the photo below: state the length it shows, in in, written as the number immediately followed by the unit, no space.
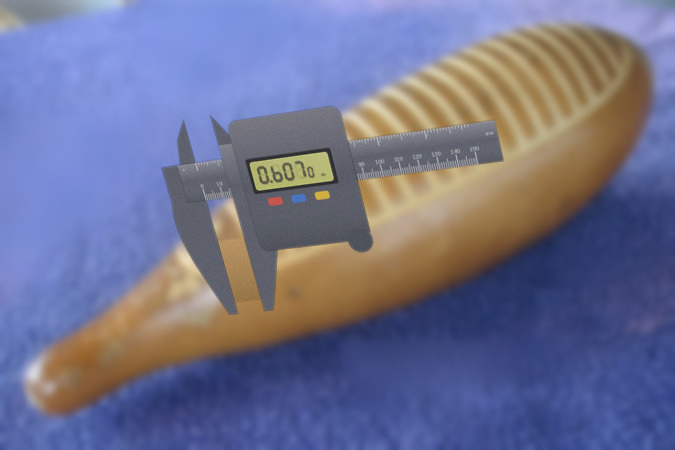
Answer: 0.6070in
